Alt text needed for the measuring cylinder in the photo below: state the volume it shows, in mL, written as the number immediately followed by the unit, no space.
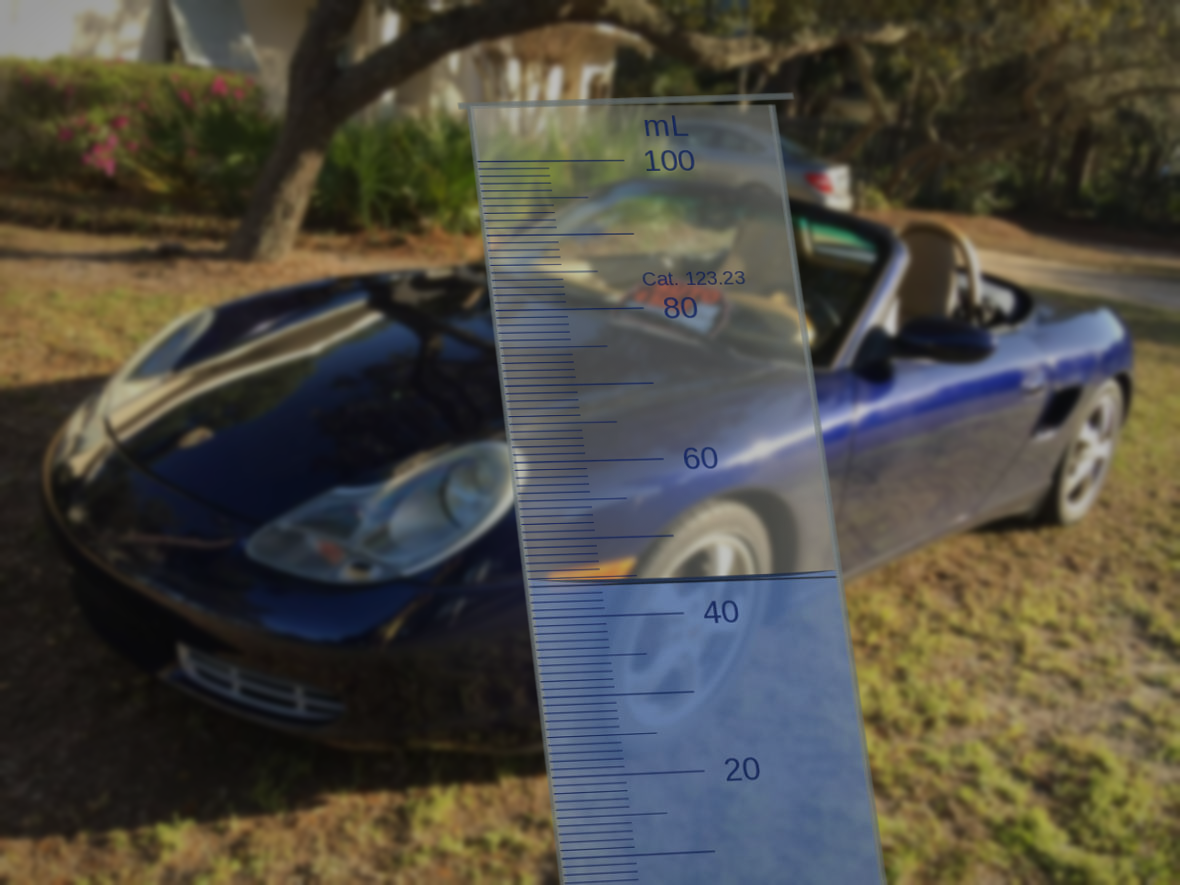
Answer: 44mL
